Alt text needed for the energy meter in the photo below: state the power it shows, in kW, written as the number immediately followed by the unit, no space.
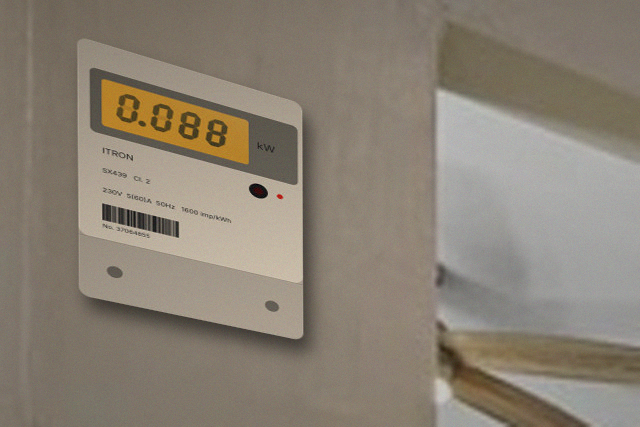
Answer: 0.088kW
